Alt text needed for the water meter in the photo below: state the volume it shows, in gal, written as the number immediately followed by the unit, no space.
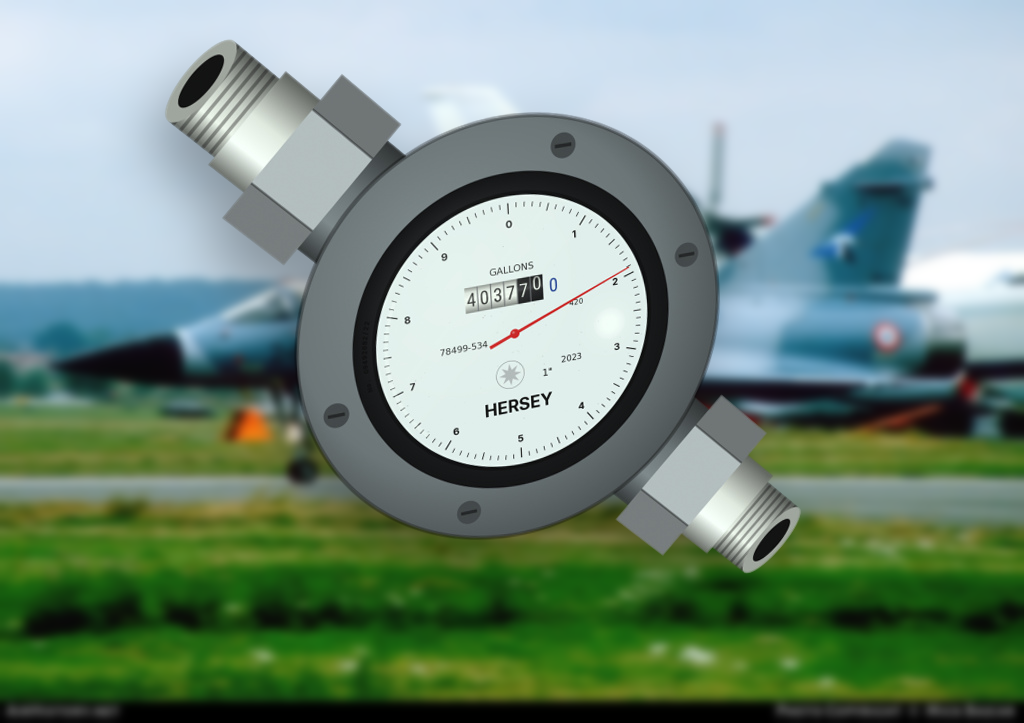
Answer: 4037701.9gal
